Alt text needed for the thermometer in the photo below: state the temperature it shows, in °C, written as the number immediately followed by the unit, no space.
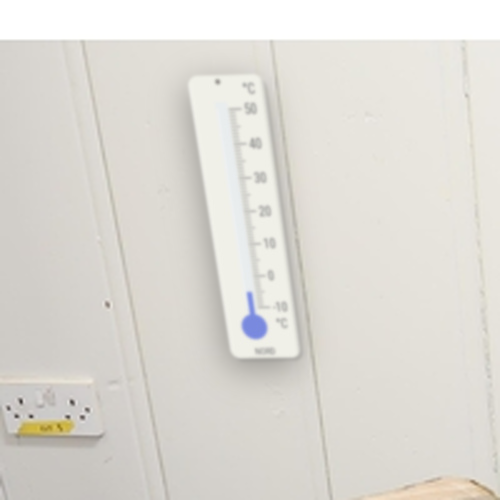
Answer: -5°C
